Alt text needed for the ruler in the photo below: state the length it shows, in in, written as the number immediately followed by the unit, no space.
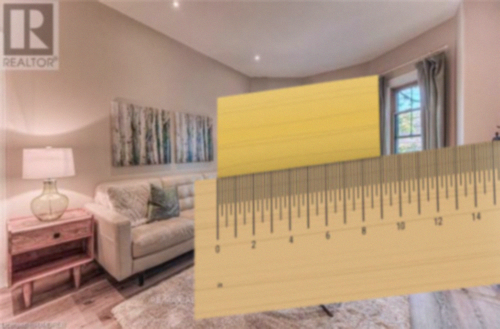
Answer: 9in
